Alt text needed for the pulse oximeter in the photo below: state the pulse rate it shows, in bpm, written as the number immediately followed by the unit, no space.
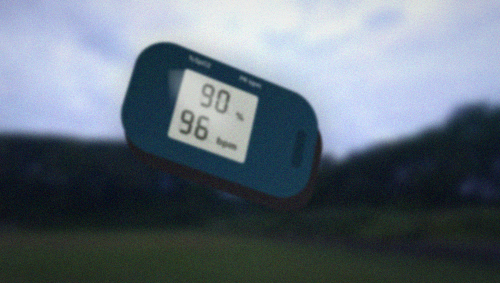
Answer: 96bpm
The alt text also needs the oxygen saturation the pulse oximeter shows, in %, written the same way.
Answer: 90%
